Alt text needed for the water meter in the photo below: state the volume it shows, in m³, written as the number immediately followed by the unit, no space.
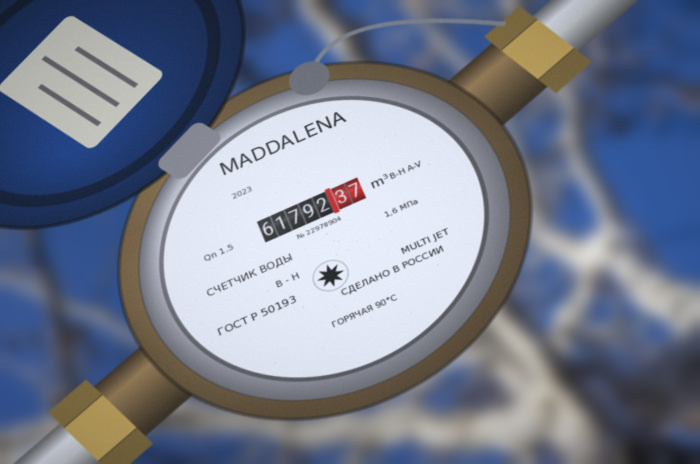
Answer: 61792.37m³
